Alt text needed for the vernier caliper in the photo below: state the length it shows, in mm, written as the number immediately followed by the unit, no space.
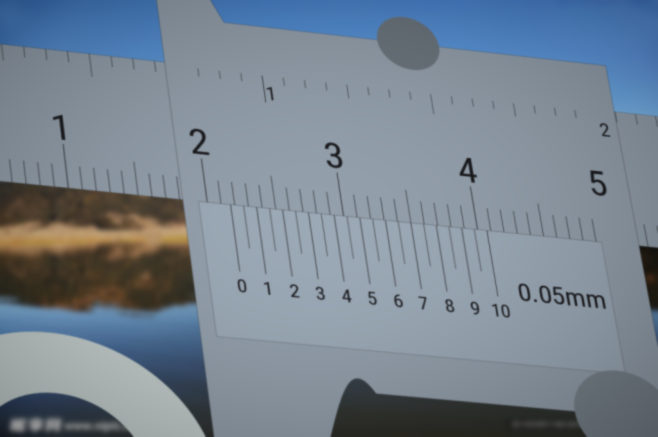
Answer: 21.7mm
